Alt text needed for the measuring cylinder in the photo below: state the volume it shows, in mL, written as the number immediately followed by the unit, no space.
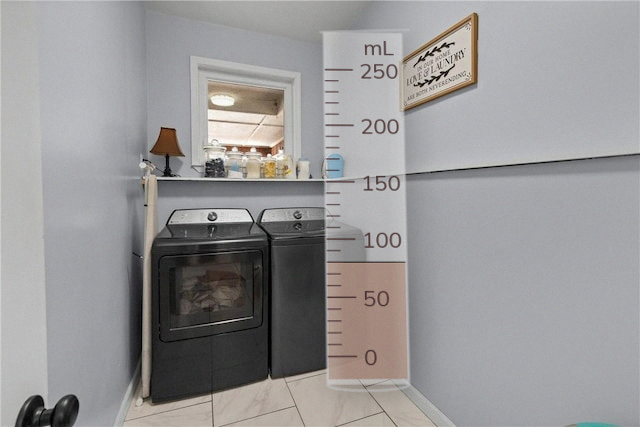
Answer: 80mL
